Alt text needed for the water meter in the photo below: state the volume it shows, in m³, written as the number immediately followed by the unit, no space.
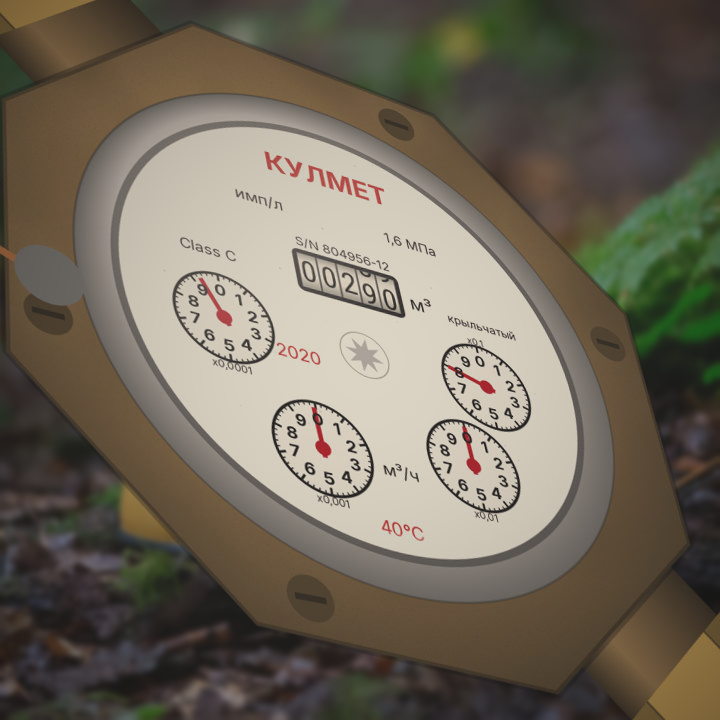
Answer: 289.7999m³
